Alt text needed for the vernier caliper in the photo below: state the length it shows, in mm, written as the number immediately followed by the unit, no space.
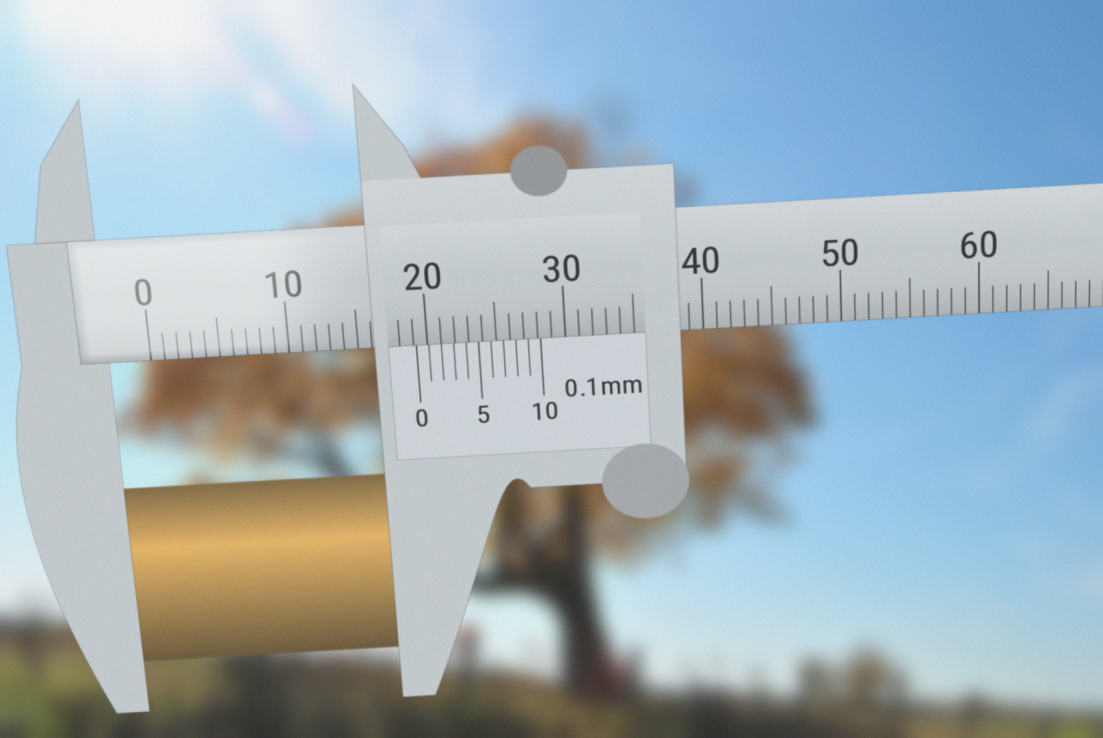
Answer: 19.2mm
